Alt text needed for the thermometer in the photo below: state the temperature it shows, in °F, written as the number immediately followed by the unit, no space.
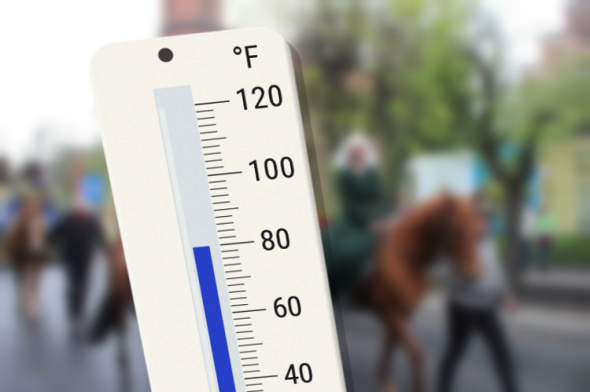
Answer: 80°F
